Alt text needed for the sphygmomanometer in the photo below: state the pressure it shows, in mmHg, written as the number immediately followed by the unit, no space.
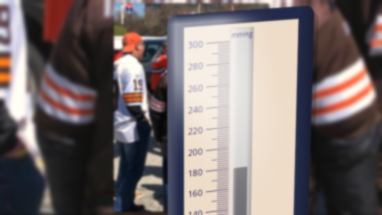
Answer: 180mmHg
